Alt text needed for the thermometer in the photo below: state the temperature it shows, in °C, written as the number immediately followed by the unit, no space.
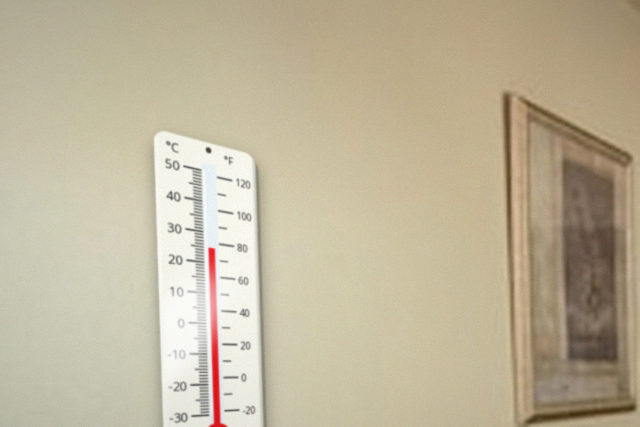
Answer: 25°C
